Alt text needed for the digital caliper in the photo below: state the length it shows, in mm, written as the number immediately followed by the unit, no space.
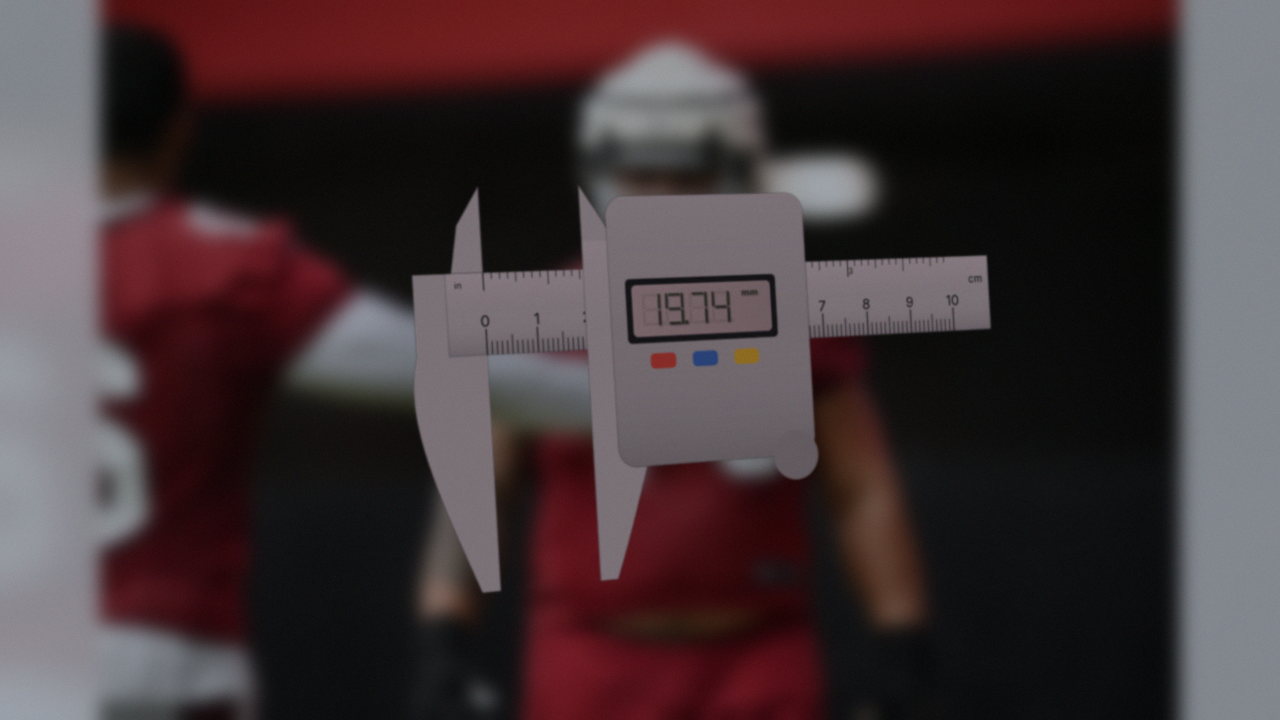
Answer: 19.74mm
